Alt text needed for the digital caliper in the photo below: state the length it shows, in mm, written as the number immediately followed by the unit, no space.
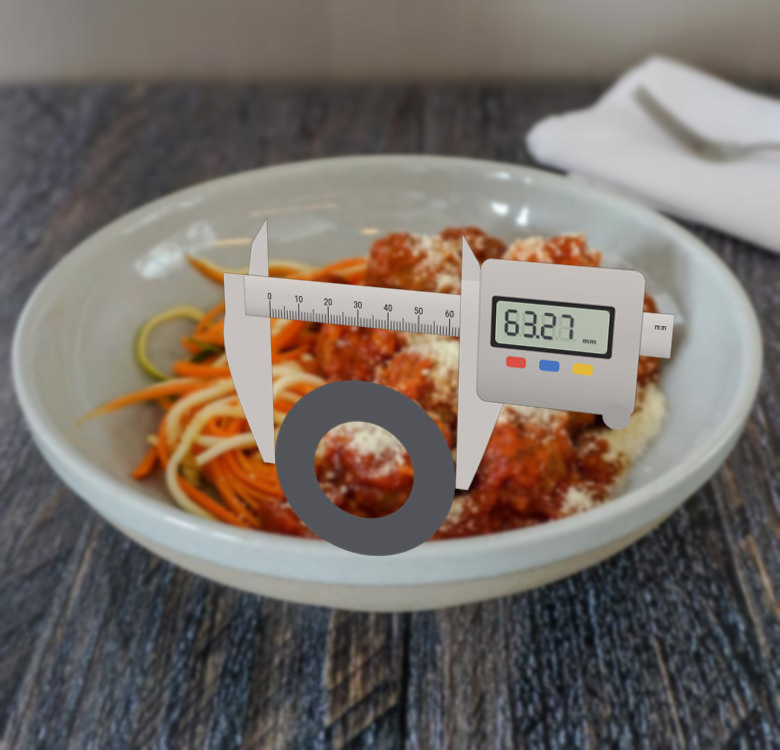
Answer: 63.27mm
